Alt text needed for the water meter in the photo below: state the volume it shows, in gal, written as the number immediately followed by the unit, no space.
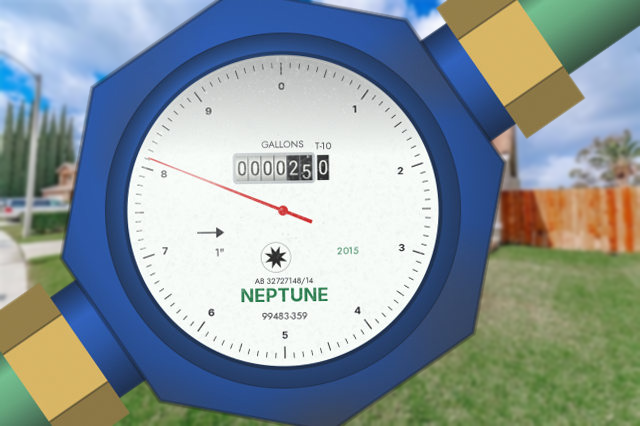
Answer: 248.1gal
